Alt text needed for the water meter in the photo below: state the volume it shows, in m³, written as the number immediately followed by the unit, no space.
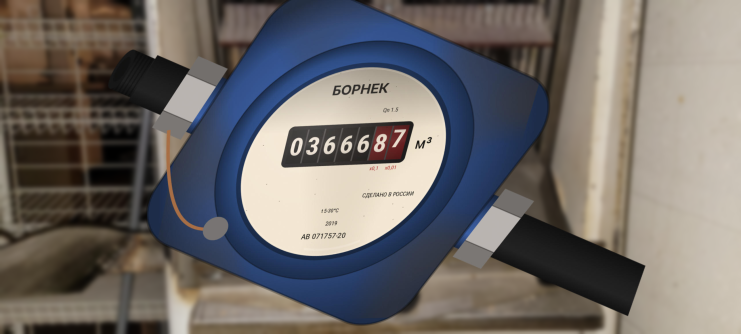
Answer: 3666.87m³
